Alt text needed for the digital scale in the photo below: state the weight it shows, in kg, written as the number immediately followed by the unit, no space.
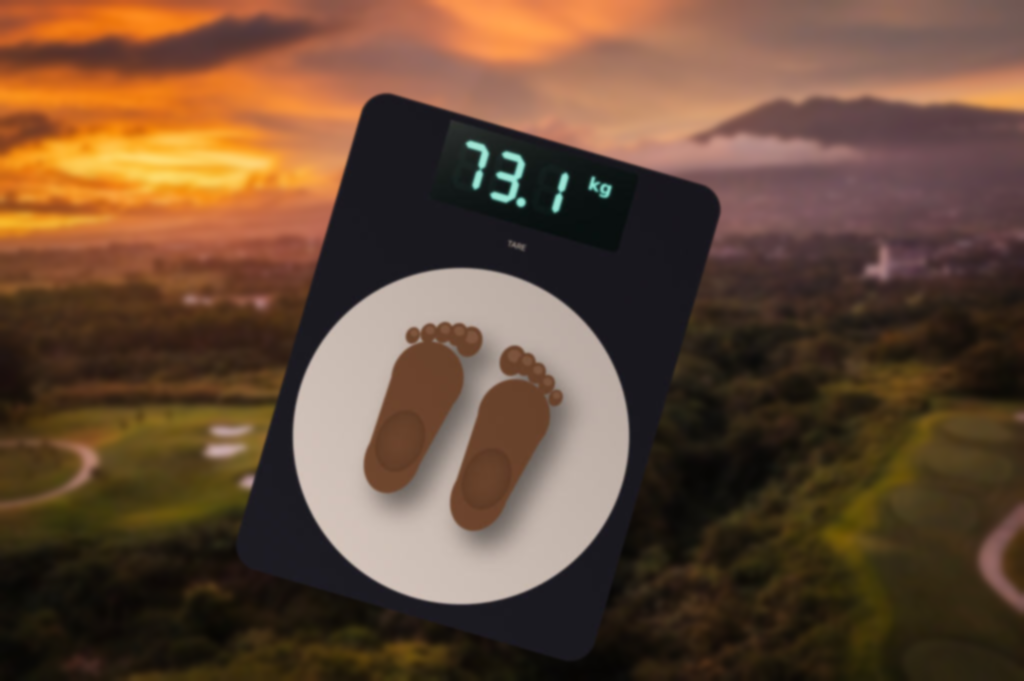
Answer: 73.1kg
